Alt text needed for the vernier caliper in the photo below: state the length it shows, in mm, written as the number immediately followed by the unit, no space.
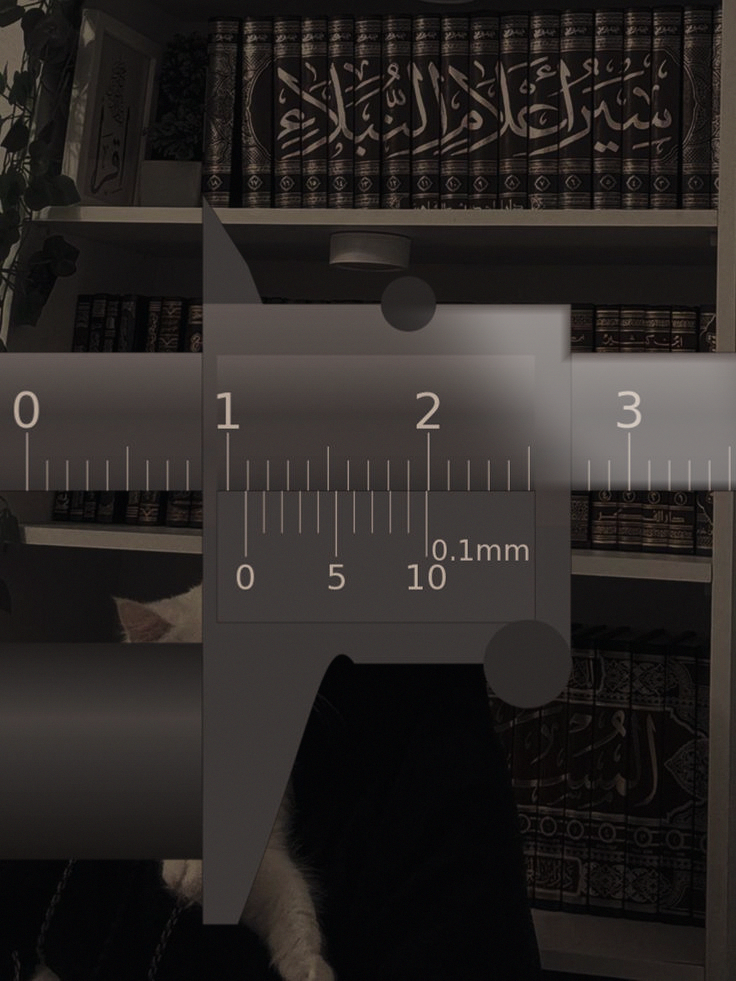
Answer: 10.9mm
